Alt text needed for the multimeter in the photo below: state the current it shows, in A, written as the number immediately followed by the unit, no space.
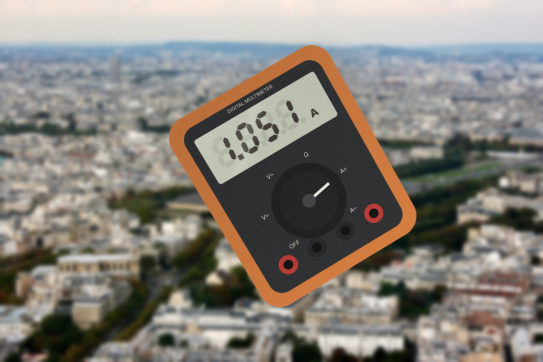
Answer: 1.051A
